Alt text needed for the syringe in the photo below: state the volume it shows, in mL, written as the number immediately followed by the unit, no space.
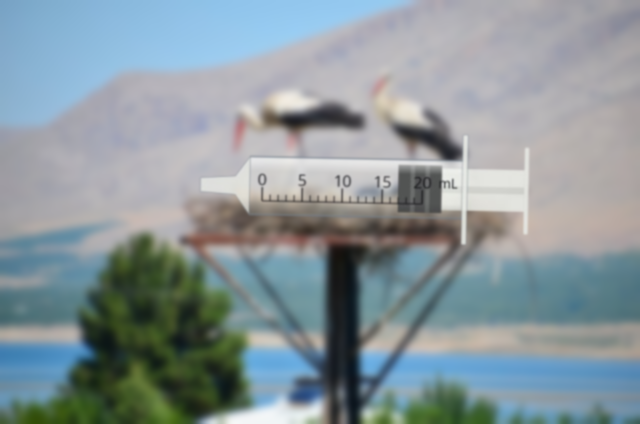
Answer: 17mL
